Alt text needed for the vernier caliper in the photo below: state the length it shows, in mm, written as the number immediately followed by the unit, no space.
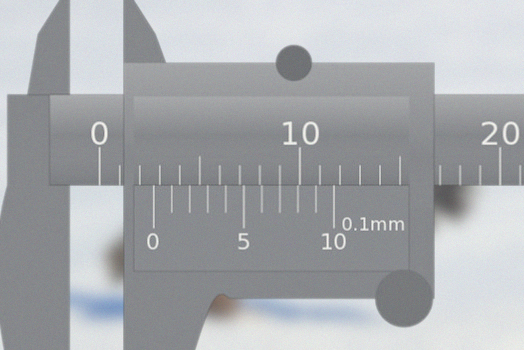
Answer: 2.7mm
